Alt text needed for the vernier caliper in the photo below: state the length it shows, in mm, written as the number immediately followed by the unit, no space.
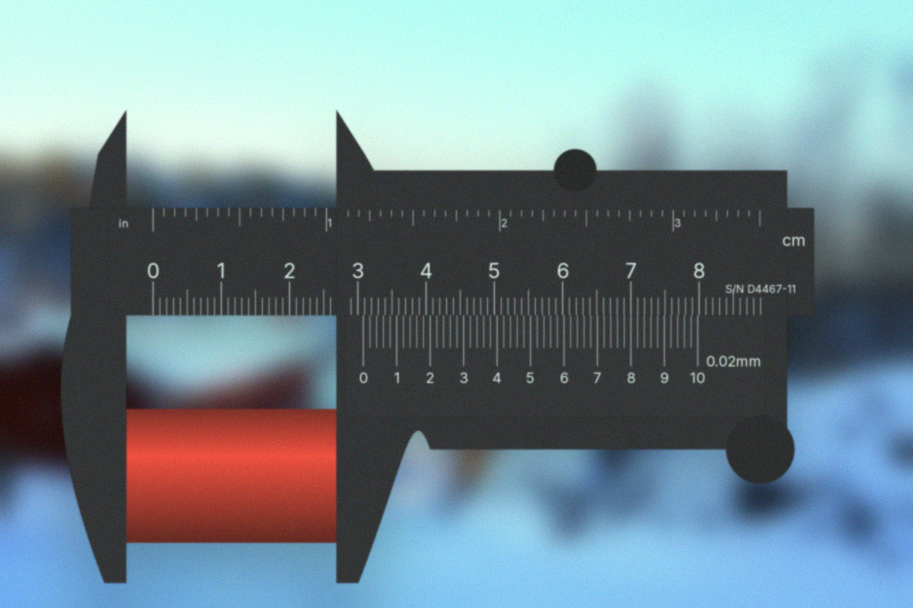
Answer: 30.8mm
